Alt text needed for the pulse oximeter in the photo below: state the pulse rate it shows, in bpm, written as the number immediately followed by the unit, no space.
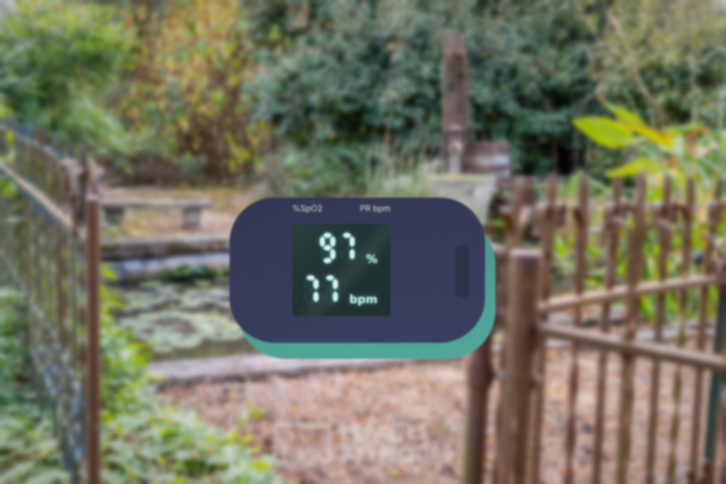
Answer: 77bpm
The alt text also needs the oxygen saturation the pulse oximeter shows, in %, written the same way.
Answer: 97%
